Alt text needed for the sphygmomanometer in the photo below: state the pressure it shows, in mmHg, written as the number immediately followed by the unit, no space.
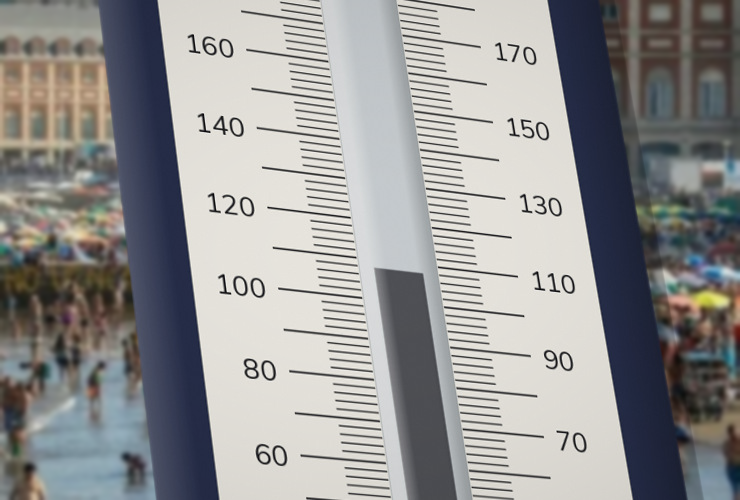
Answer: 108mmHg
